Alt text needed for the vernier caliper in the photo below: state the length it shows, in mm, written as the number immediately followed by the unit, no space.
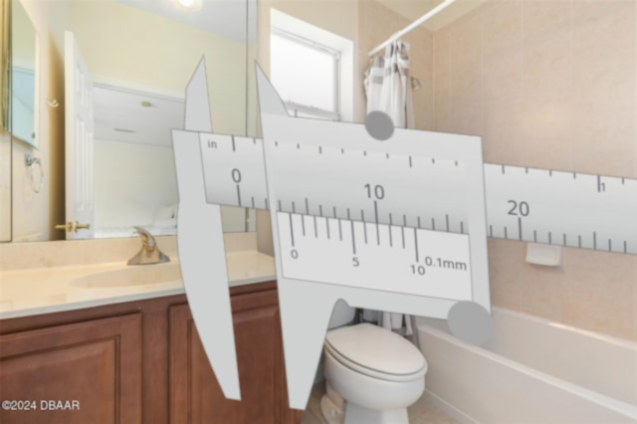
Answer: 3.7mm
